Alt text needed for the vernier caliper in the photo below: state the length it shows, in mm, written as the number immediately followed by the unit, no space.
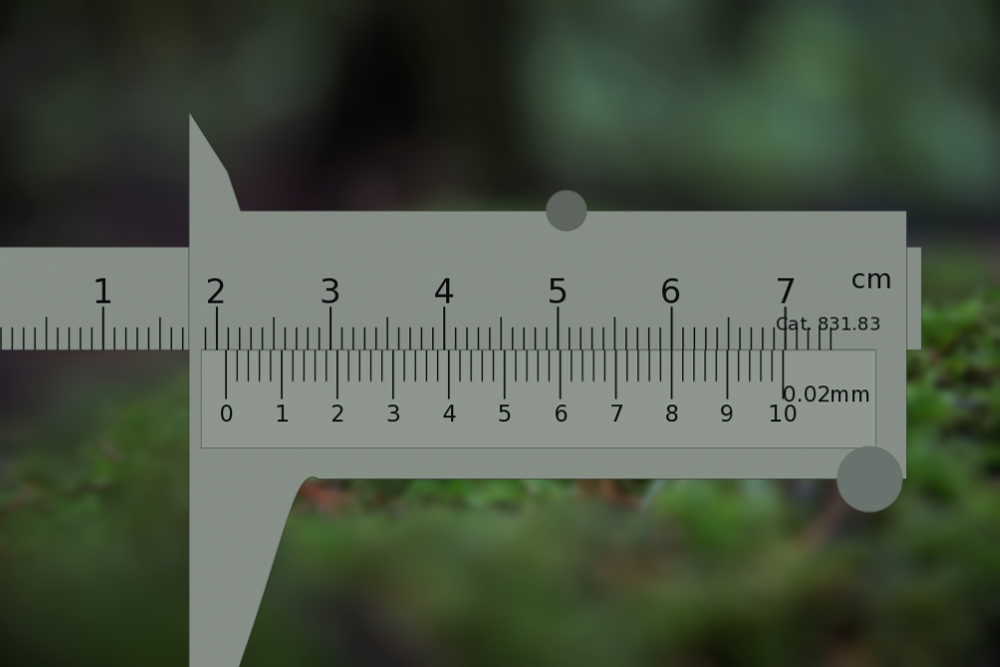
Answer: 20.8mm
